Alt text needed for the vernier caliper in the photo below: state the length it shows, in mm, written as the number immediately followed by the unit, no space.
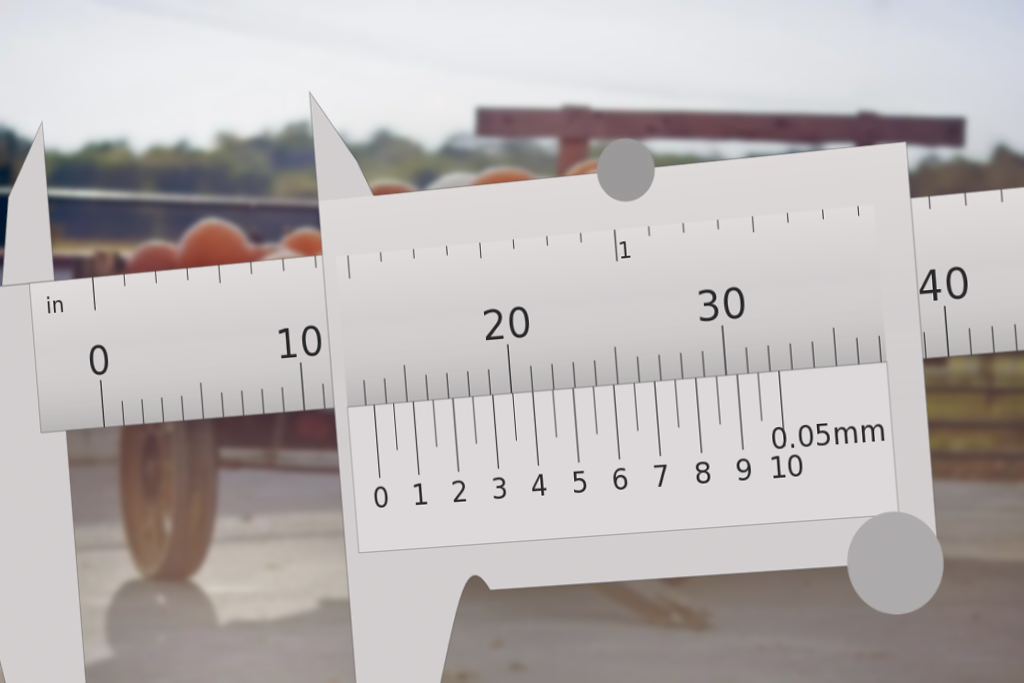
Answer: 13.4mm
